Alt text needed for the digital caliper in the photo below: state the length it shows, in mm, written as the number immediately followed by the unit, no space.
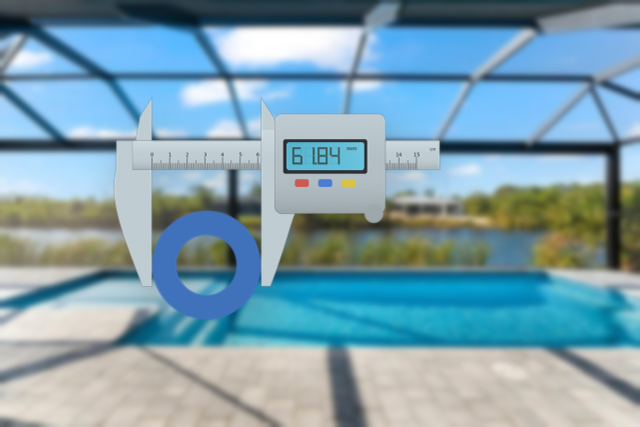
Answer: 61.84mm
